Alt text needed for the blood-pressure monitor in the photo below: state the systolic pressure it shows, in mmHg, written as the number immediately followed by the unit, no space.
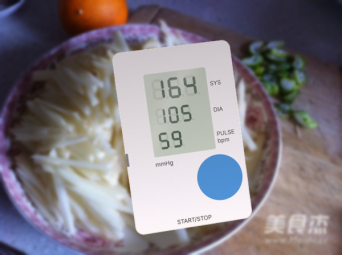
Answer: 164mmHg
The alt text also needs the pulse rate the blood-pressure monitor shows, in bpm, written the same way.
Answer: 59bpm
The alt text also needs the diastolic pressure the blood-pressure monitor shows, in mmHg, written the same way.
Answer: 105mmHg
